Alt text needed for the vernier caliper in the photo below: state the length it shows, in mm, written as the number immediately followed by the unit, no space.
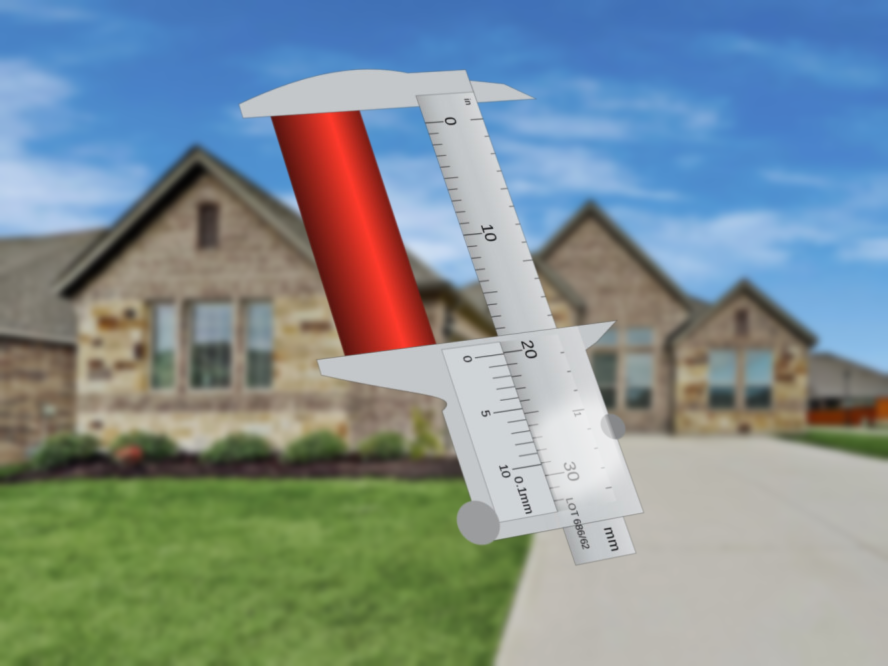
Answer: 20.1mm
